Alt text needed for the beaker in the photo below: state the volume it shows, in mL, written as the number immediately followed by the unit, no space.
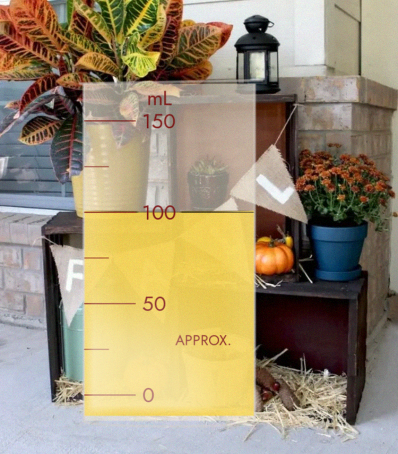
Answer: 100mL
